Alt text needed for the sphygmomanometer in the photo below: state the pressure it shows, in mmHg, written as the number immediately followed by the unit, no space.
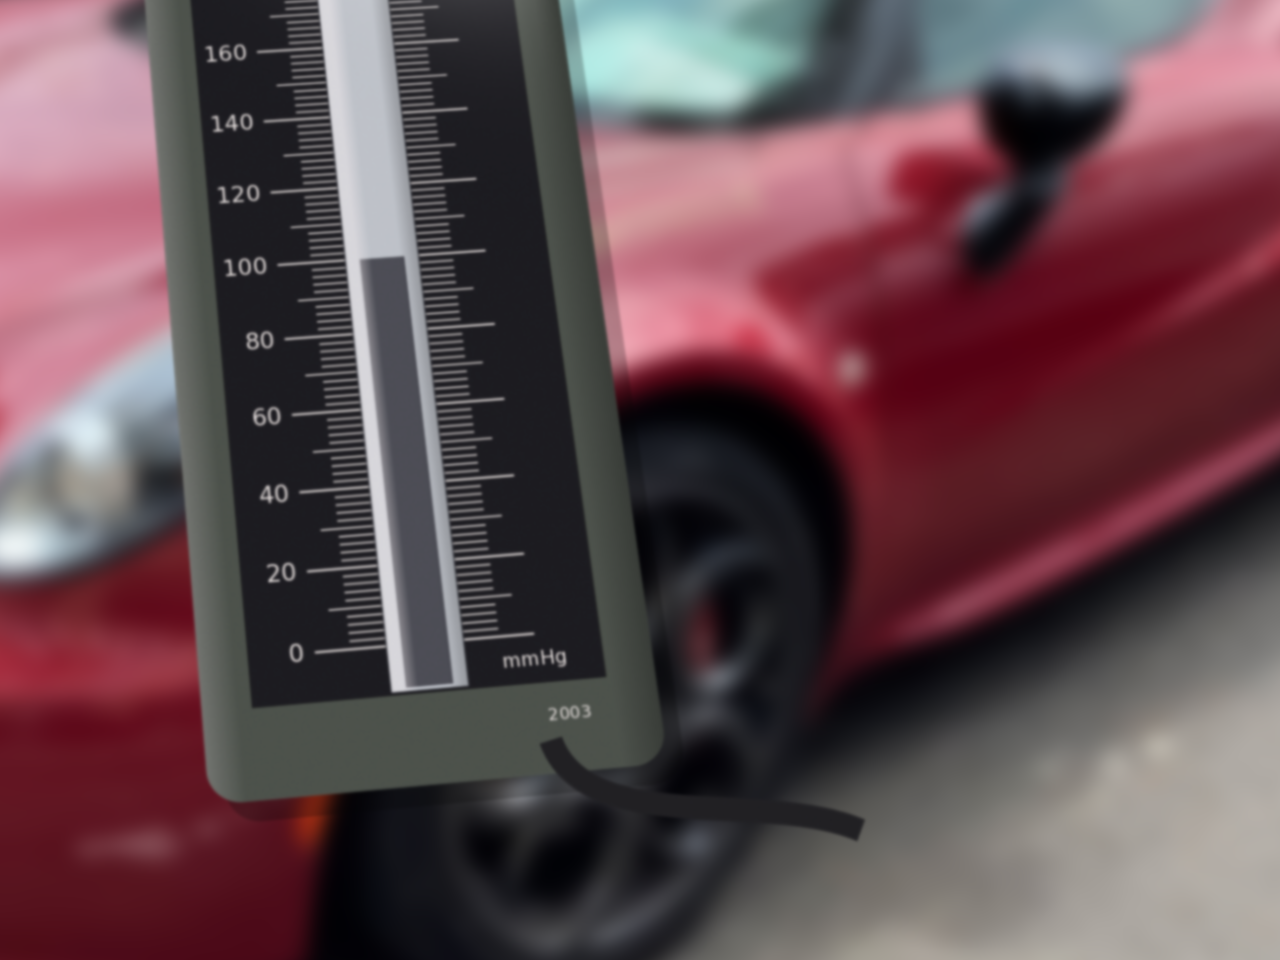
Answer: 100mmHg
